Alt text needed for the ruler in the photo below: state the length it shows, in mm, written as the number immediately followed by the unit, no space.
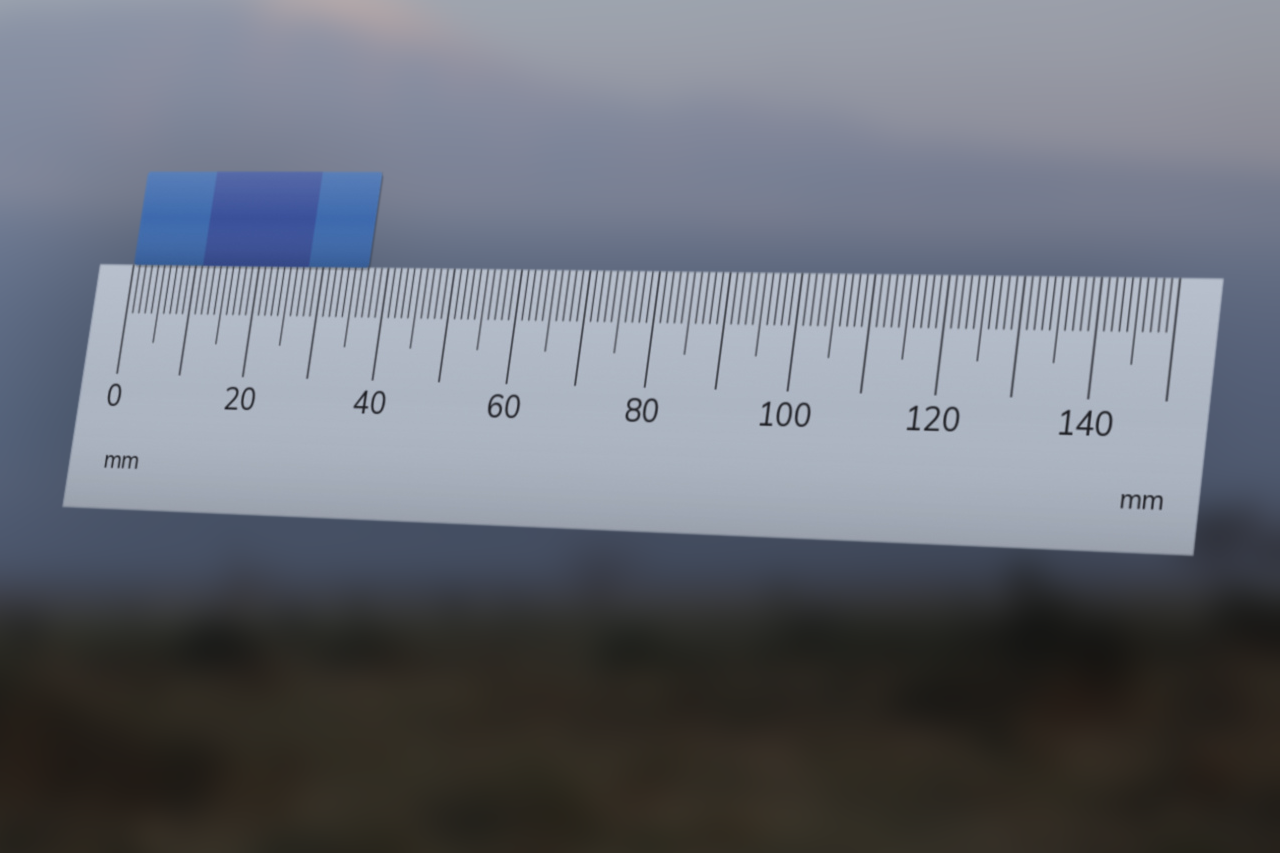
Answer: 37mm
